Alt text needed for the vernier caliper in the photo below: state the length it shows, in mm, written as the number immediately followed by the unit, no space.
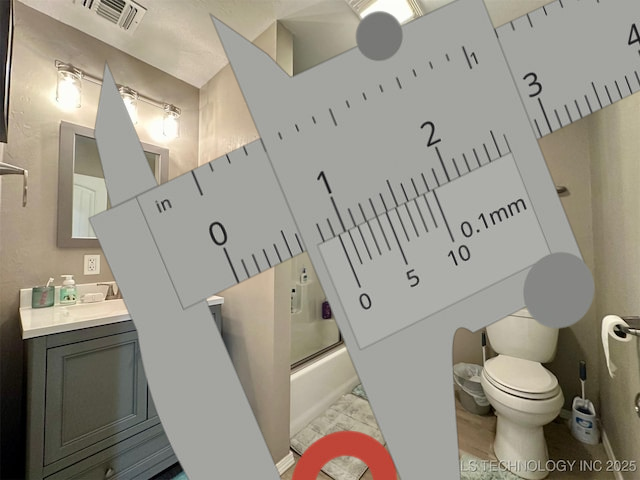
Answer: 9.4mm
